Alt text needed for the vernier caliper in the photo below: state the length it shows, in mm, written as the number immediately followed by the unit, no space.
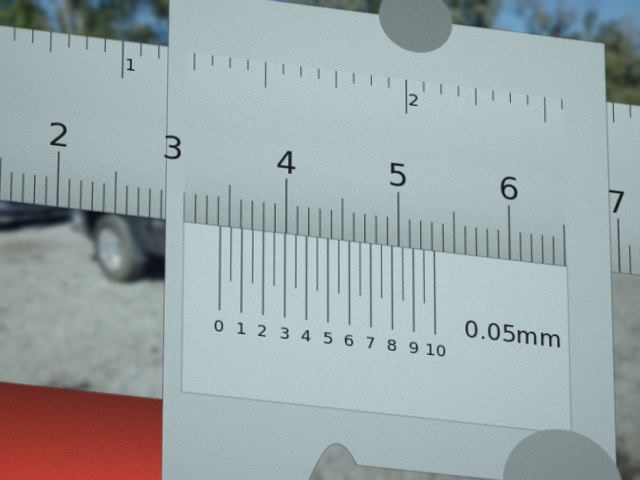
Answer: 34.2mm
